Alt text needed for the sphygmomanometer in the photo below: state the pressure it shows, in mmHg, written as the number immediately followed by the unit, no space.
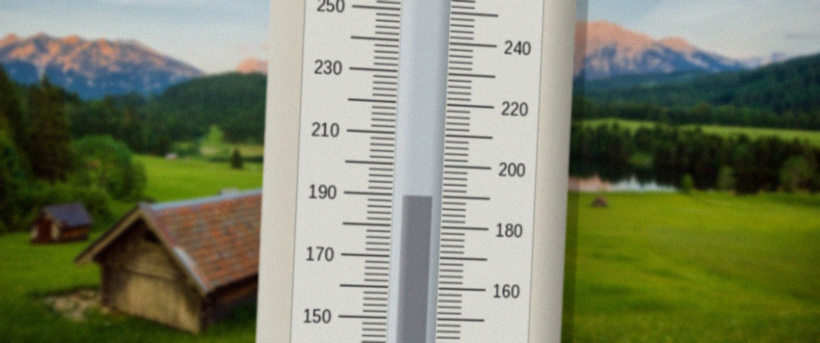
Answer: 190mmHg
